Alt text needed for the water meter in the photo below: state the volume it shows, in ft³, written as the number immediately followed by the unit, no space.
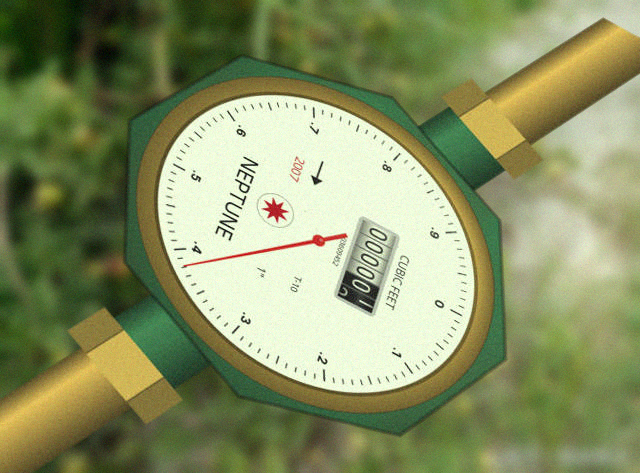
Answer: 1.38ft³
